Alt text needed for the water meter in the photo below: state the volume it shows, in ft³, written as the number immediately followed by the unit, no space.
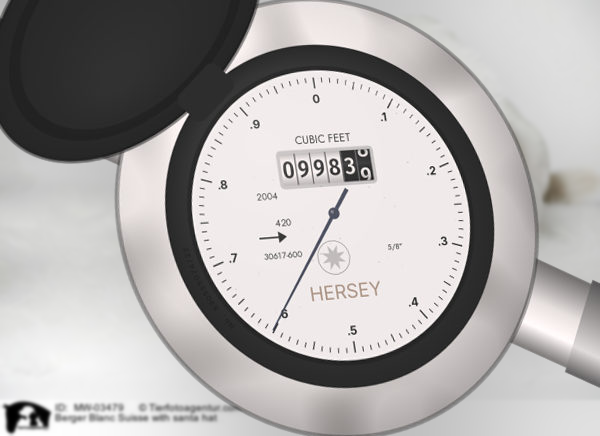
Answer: 99838.60ft³
